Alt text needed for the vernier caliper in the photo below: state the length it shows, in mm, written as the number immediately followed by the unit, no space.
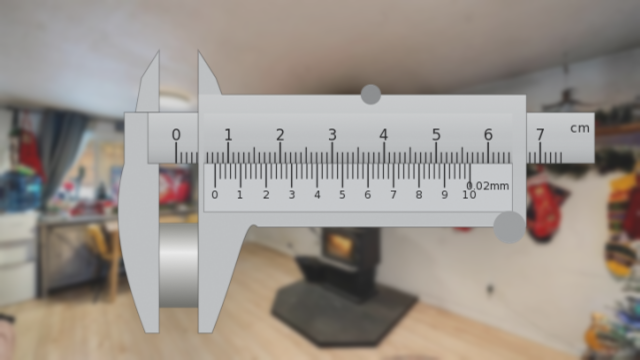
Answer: 7.5mm
